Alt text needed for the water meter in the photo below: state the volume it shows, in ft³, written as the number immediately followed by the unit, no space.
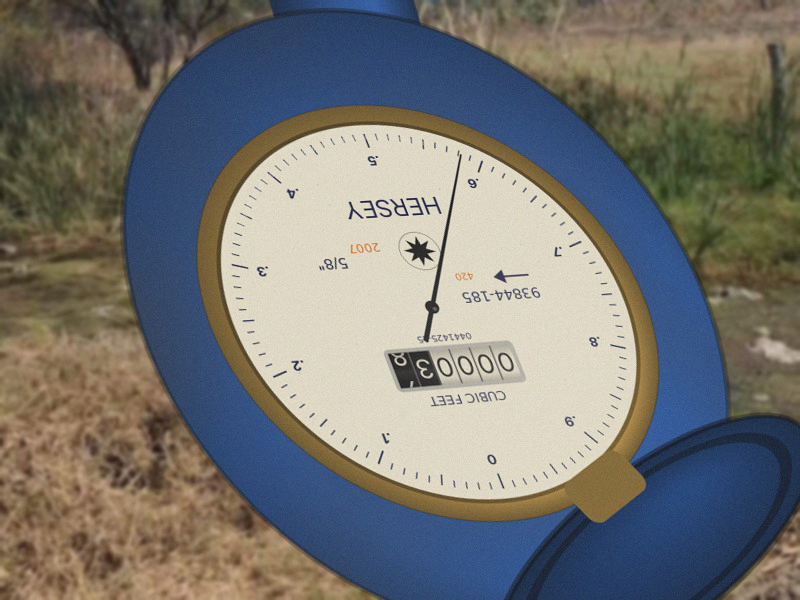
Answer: 37.58ft³
